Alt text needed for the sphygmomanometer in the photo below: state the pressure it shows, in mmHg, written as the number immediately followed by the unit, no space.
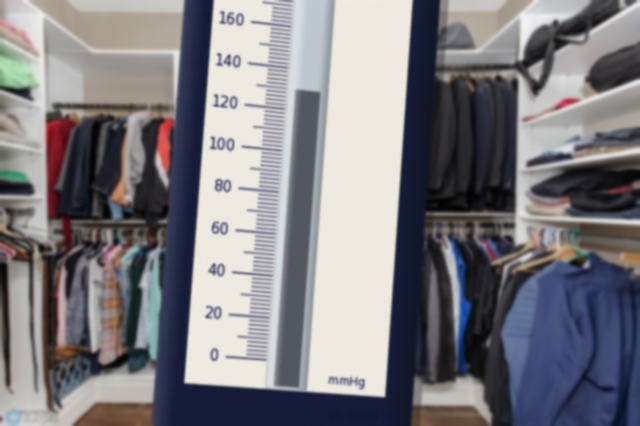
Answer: 130mmHg
